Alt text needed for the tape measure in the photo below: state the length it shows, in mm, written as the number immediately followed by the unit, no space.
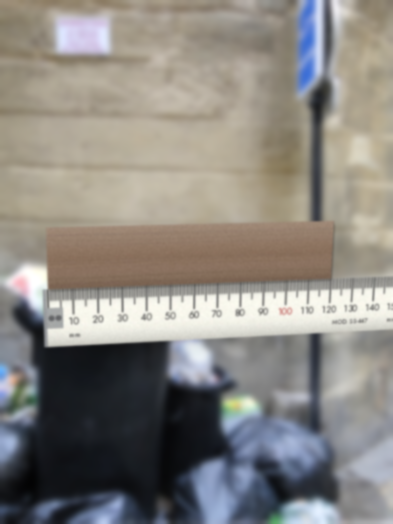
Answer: 120mm
